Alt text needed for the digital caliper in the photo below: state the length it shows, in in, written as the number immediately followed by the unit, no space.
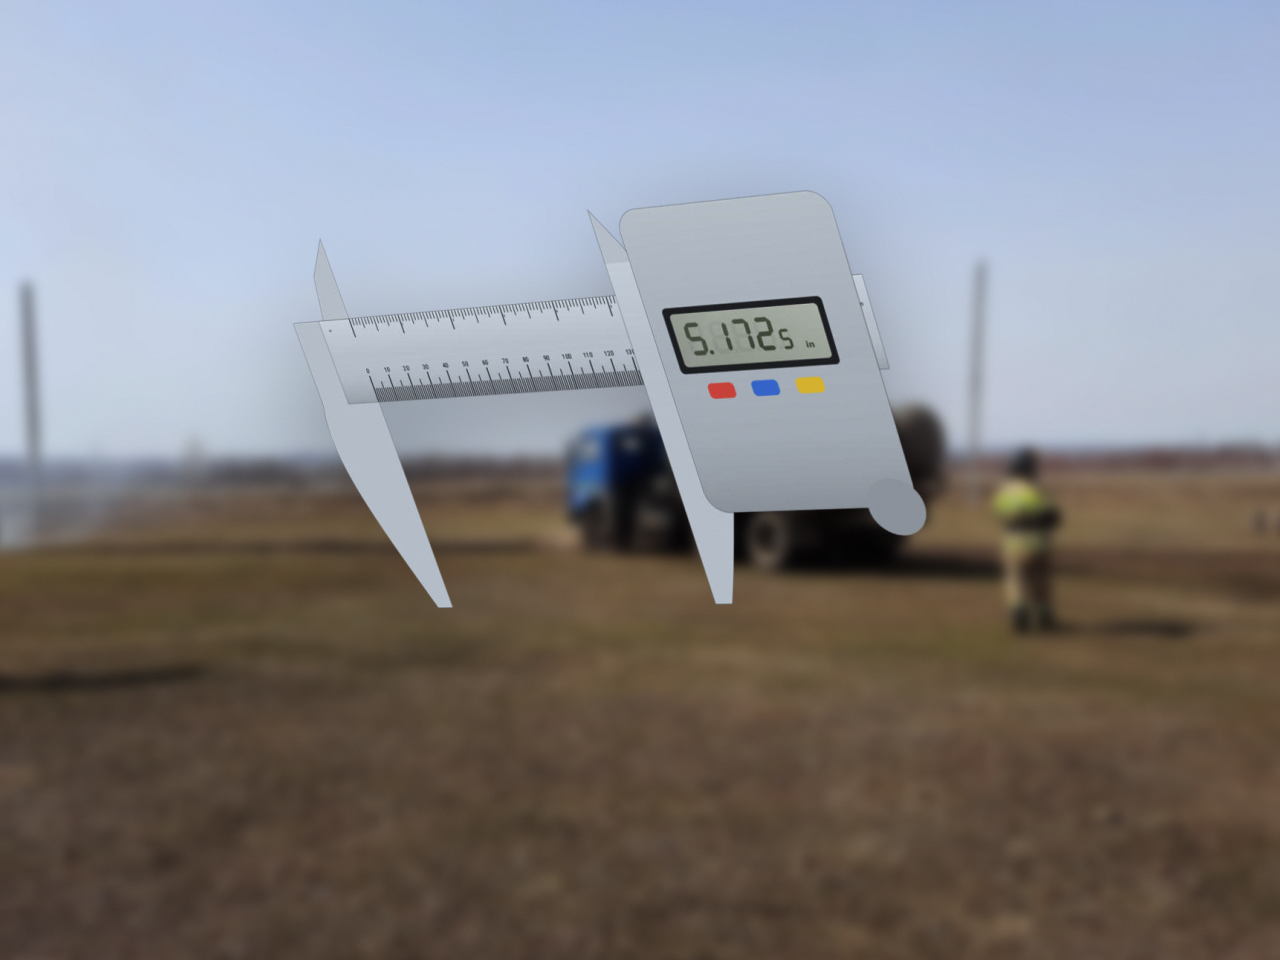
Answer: 5.1725in
